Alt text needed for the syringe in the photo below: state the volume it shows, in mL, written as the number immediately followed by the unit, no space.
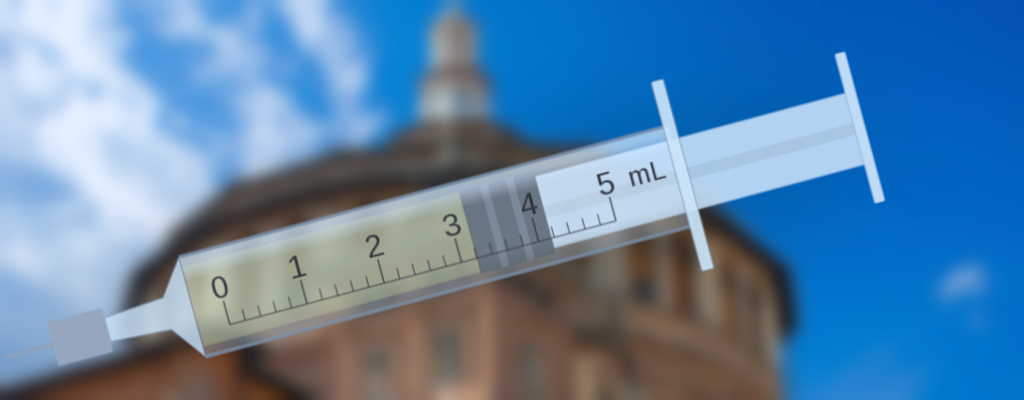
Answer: 3.2mL
